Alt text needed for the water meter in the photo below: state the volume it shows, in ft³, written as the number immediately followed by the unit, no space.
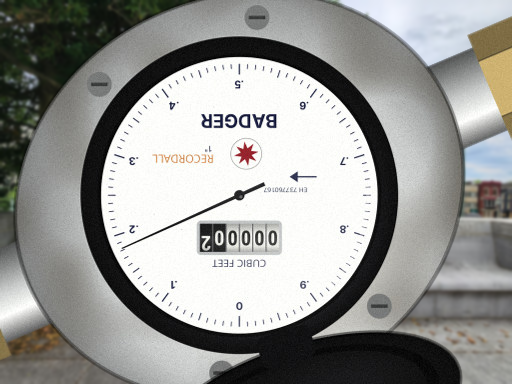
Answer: 2.18ft³
